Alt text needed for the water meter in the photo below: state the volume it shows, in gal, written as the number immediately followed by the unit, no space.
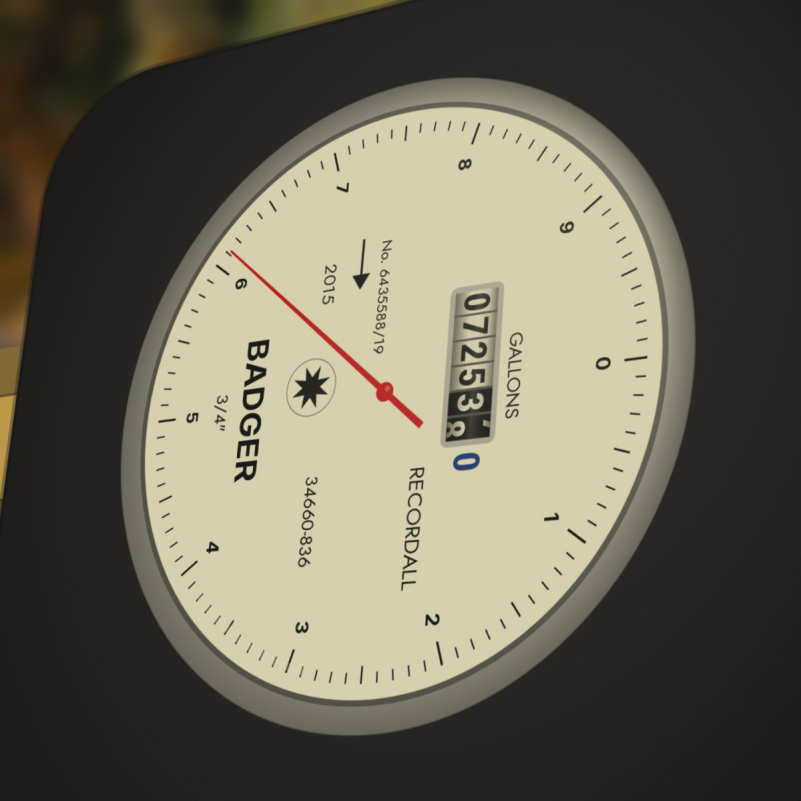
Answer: 725376.1gal
